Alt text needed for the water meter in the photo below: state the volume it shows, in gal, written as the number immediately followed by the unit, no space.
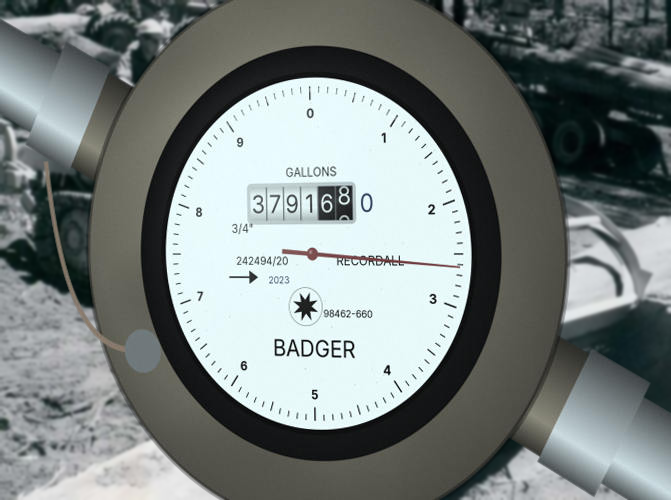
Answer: 3791682.6gal
